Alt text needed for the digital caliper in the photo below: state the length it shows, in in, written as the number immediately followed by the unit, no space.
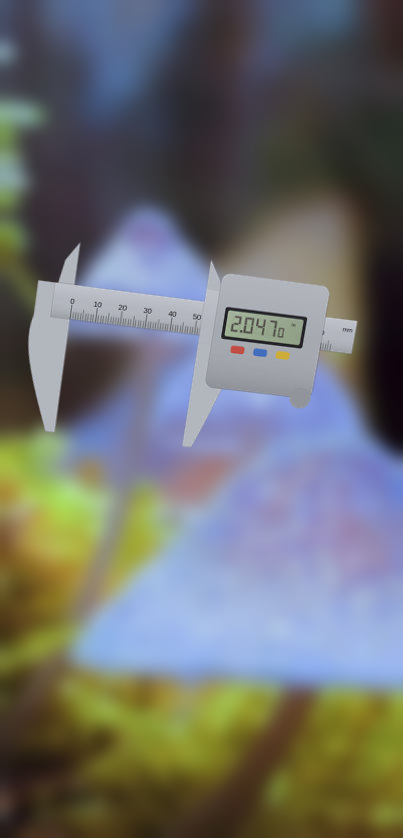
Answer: 2.0470in
